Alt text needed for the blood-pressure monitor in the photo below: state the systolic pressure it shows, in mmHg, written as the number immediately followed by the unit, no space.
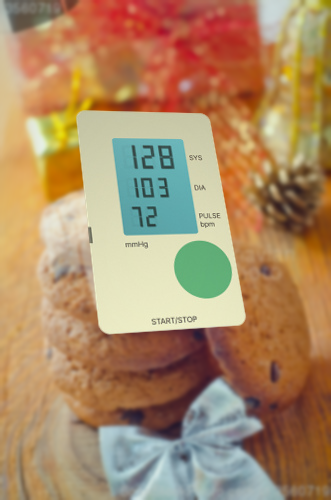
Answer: 128mmHg
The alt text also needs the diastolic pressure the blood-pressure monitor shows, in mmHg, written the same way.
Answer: 103mmHg
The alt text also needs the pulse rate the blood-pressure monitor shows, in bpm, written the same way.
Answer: 72bpm
